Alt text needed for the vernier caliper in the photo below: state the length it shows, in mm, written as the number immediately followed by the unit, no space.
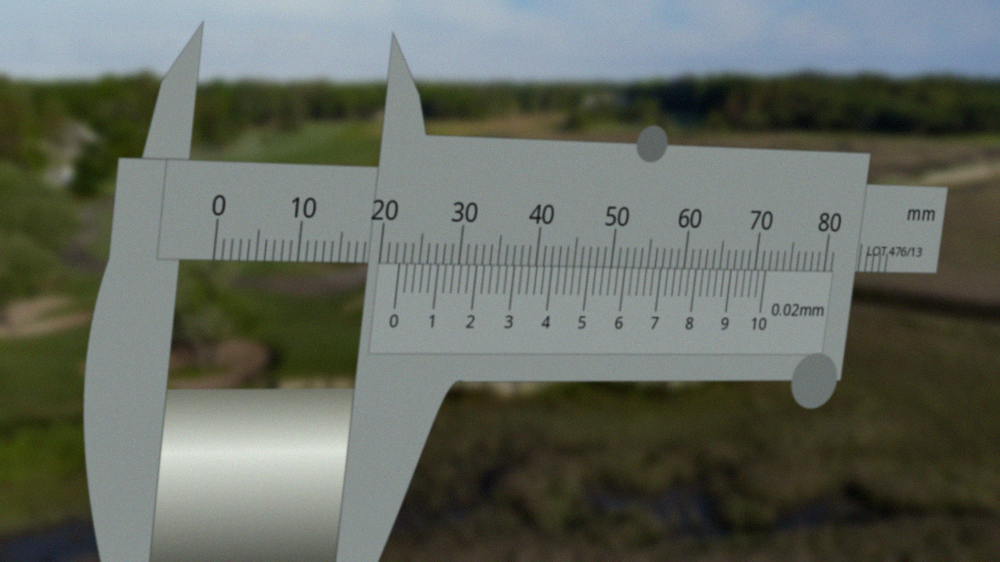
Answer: 22.5mm
